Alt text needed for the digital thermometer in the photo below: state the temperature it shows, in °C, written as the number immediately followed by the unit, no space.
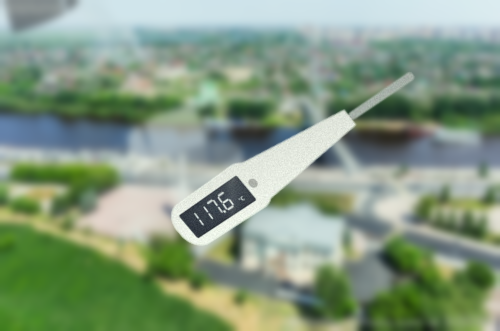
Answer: 117.6°C
